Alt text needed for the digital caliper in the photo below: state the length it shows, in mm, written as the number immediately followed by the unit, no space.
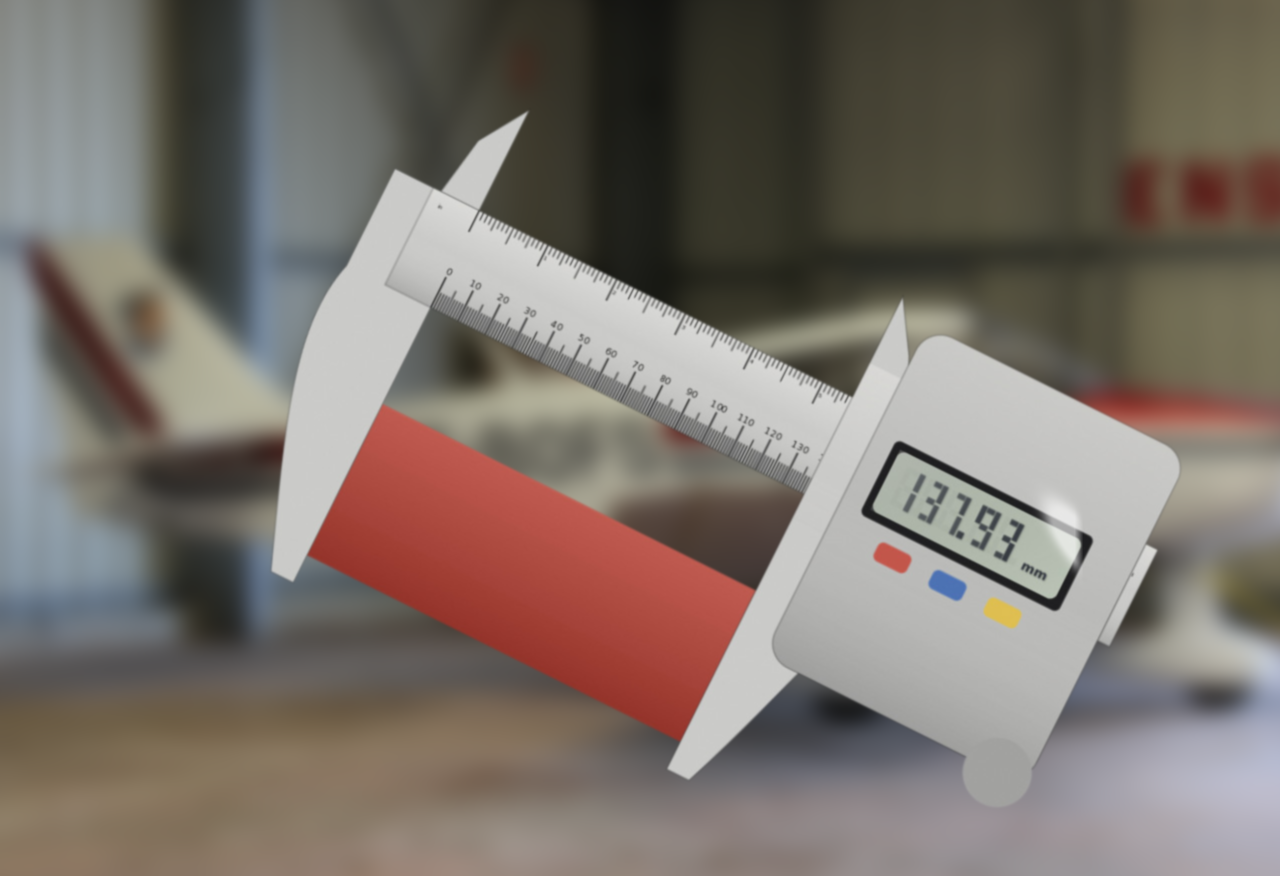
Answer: 137.93mm
